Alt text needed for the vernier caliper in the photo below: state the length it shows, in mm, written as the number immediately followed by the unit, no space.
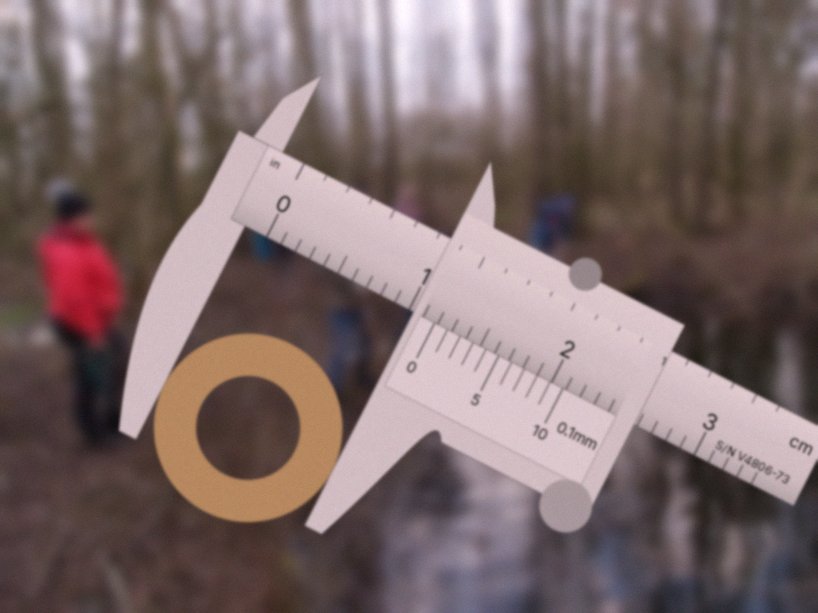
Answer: 11.8mm
